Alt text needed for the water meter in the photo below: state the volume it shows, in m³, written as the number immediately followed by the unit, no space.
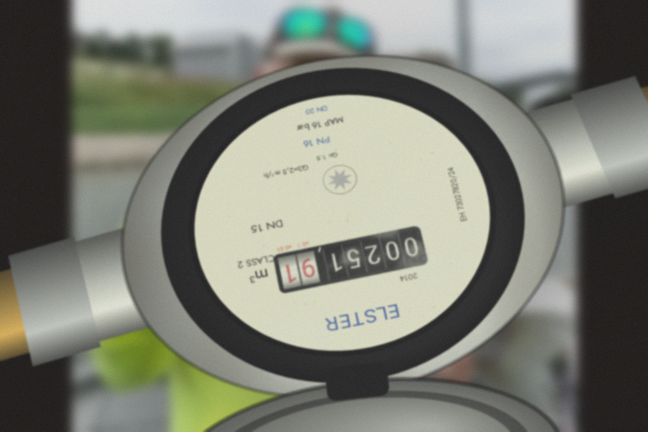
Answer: 251.91m³
